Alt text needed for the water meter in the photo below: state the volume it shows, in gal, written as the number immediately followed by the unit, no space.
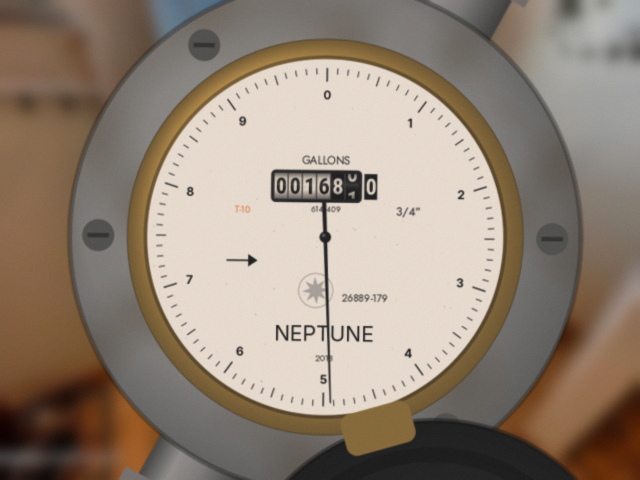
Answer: 16804.9gal
